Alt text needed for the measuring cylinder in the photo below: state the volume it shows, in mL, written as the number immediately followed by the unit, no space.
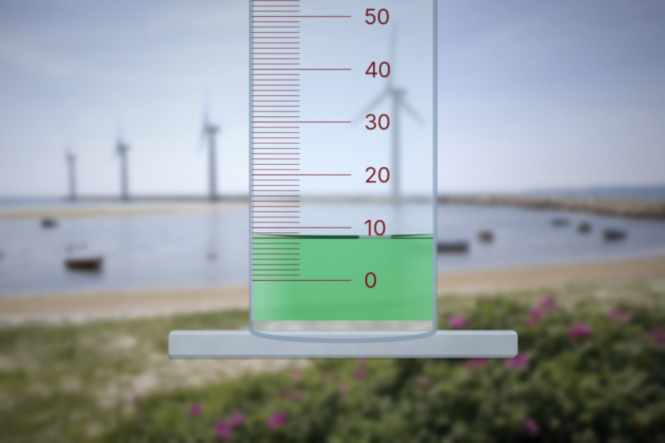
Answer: 8mL
